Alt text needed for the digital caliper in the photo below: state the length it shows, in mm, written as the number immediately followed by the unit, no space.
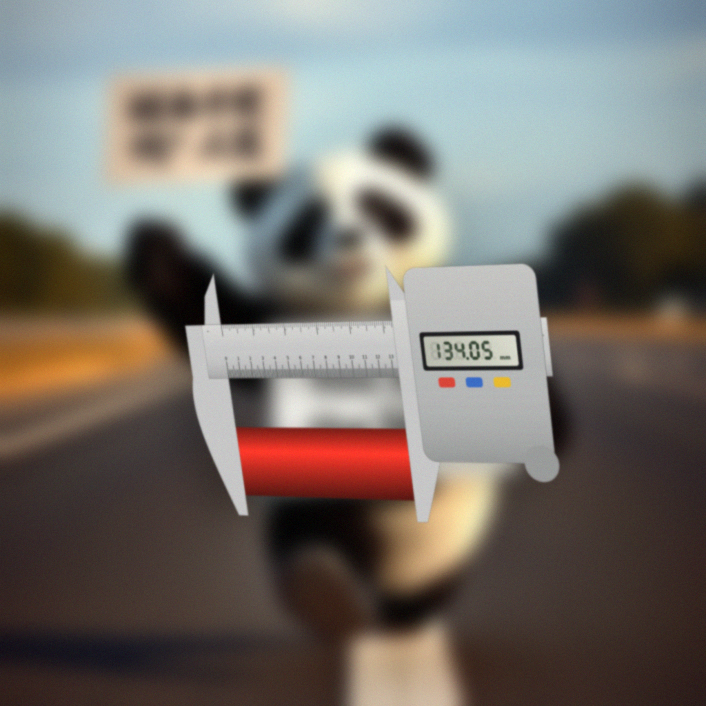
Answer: 134.05mm
